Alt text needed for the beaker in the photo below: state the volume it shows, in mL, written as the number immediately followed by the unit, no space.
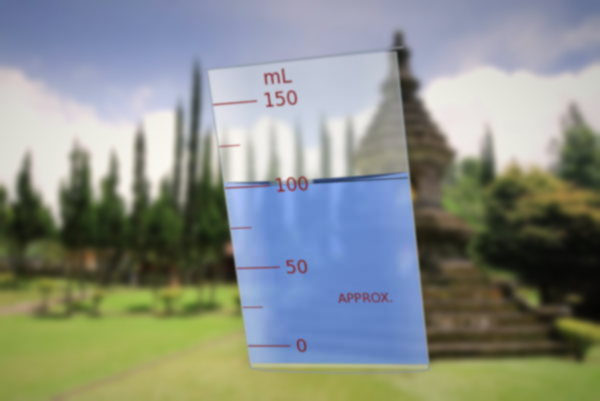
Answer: 100mL
